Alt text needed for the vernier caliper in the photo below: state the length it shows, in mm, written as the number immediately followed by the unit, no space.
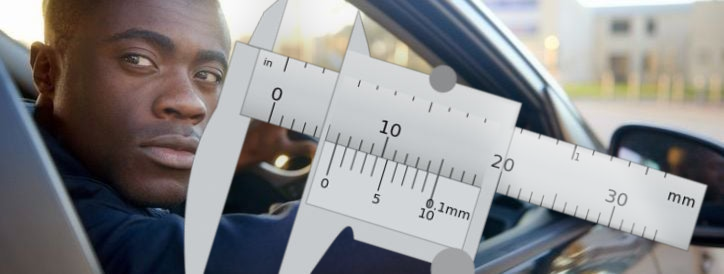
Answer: 6.0mm
